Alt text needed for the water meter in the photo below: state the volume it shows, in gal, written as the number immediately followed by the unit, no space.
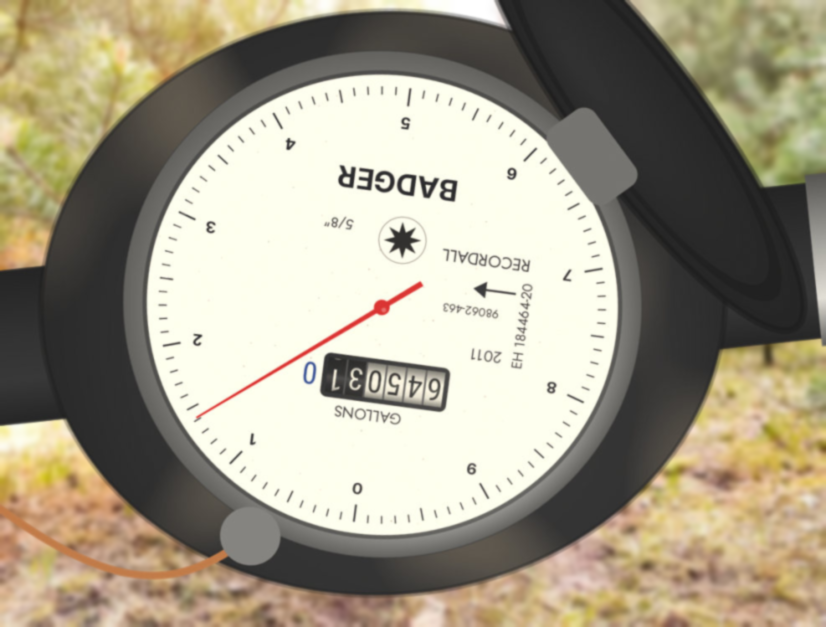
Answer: 6450311.4gal
